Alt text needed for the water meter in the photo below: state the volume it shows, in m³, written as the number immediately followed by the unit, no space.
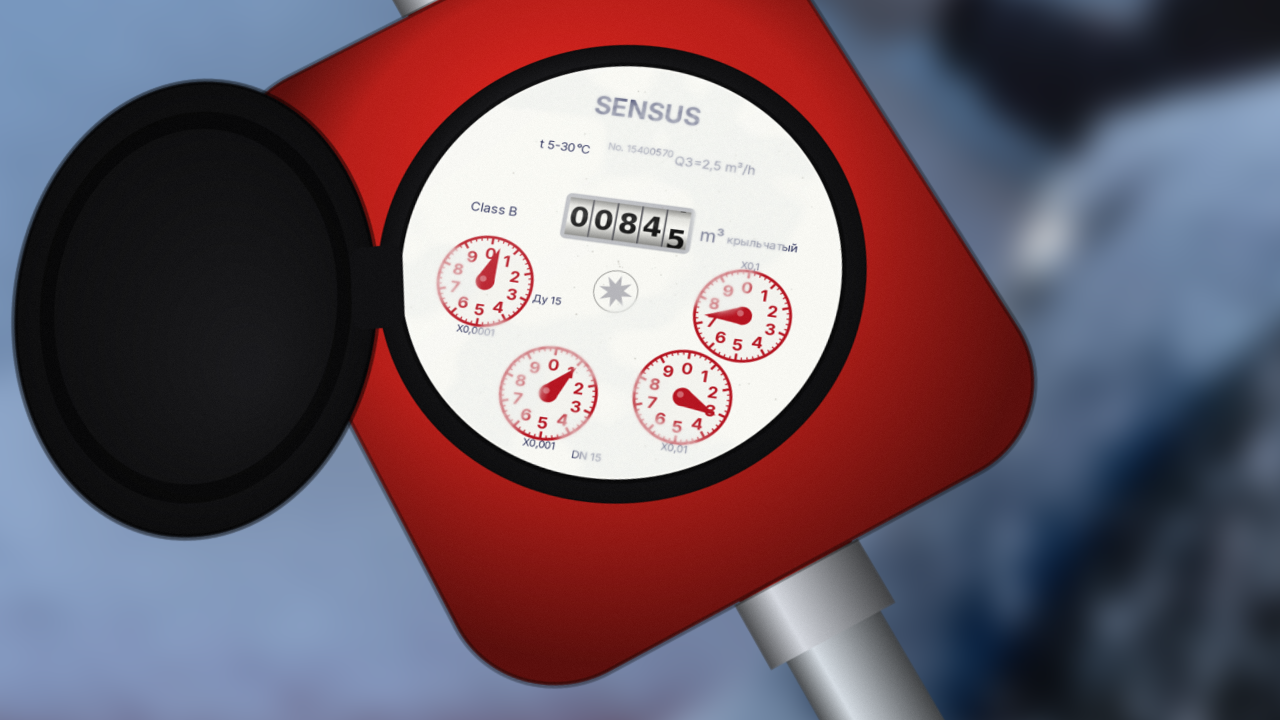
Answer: 844.7310m³
